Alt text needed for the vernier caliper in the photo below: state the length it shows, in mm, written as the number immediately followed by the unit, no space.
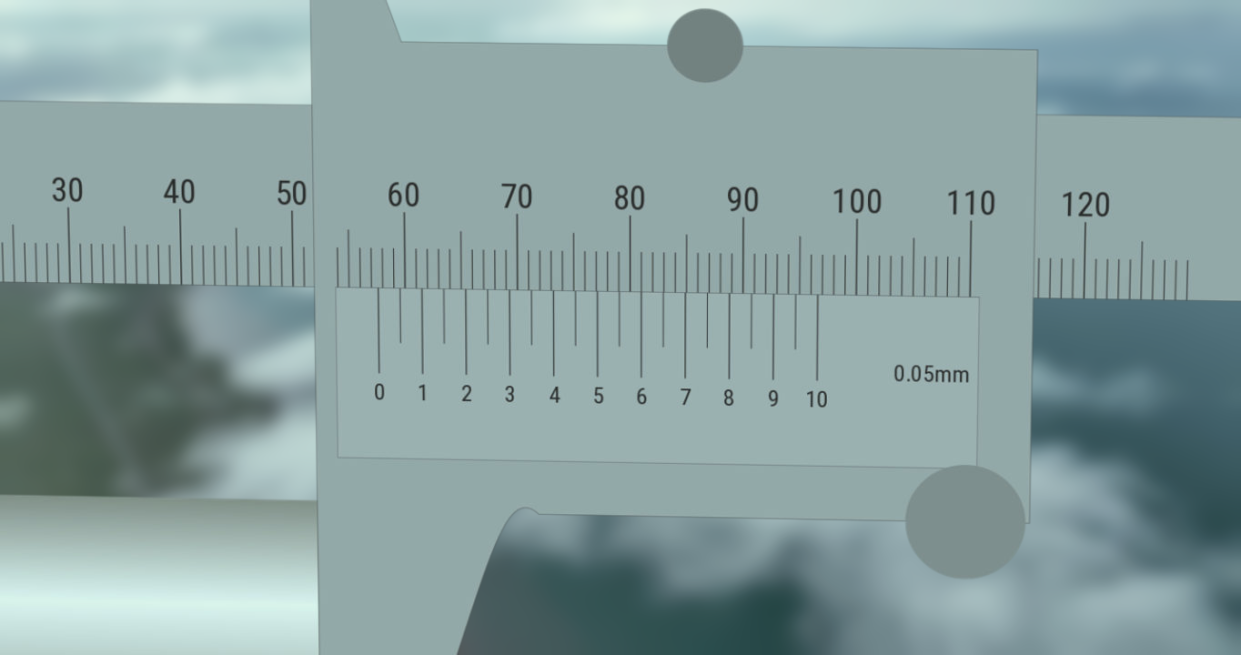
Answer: 57.6mm
